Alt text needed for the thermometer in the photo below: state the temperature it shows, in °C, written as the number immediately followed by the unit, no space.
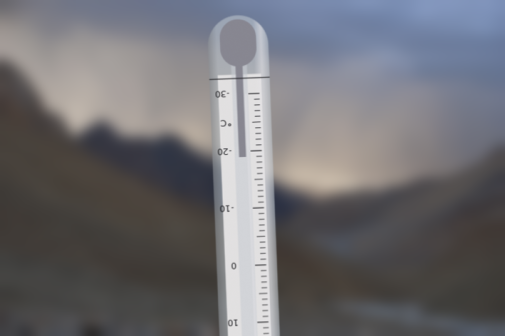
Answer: -19°C
